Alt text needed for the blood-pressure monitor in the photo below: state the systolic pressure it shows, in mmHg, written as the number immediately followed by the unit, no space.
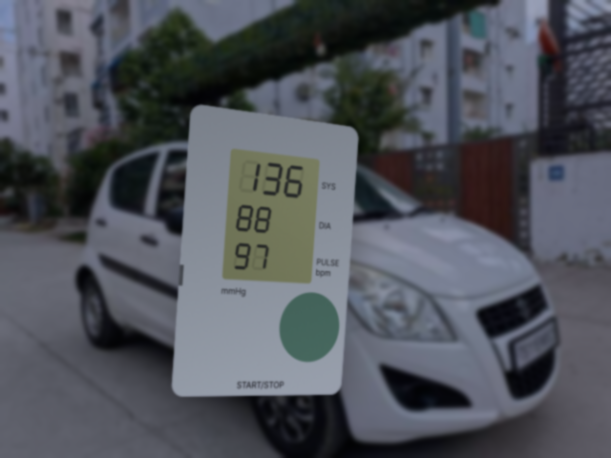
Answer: 136mmHg
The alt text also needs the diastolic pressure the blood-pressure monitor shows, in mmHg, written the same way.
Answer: 88mmHg
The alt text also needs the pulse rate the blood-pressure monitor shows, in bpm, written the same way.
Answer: 97bpm
